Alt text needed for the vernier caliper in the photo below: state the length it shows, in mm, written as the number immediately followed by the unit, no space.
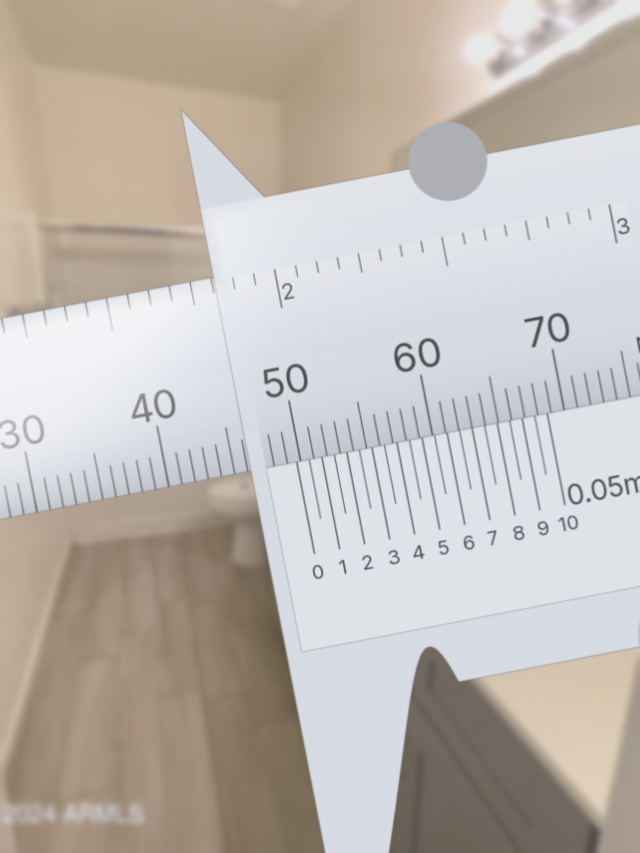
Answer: 49.7mm
